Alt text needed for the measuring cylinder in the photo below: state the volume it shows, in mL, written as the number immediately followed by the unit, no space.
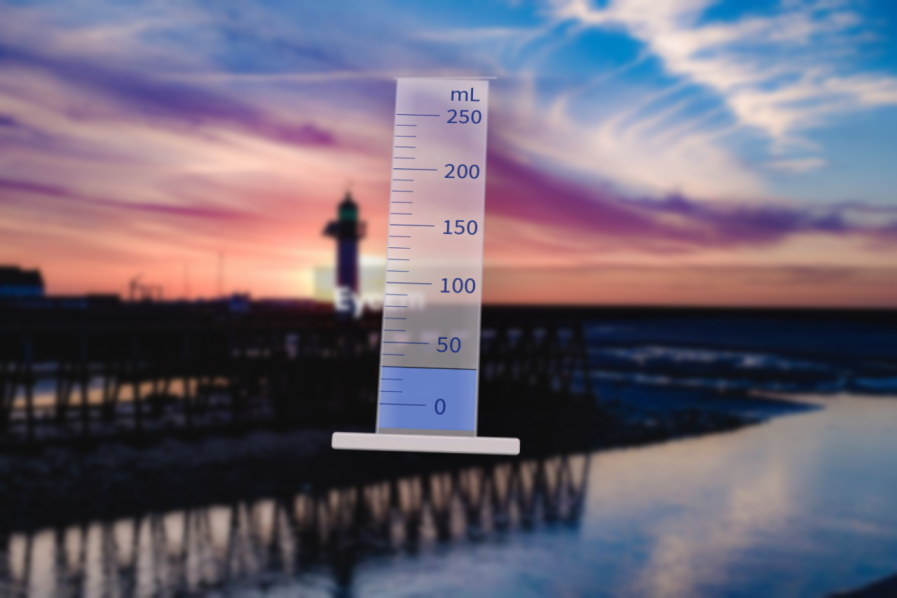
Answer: 30mL
